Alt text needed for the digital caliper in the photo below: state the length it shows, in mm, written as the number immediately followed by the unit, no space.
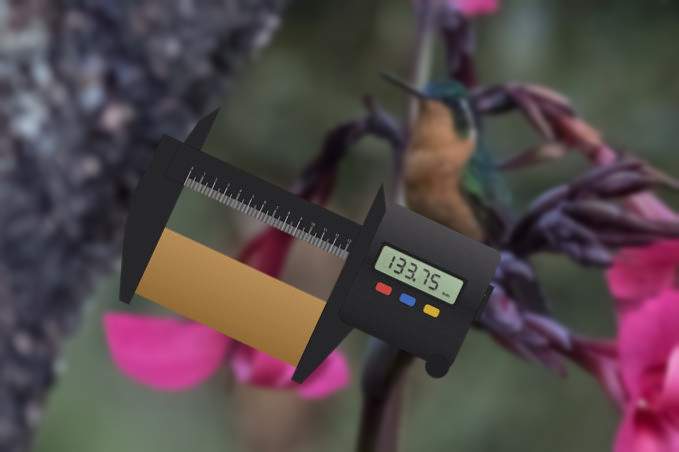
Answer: 133.75mm
